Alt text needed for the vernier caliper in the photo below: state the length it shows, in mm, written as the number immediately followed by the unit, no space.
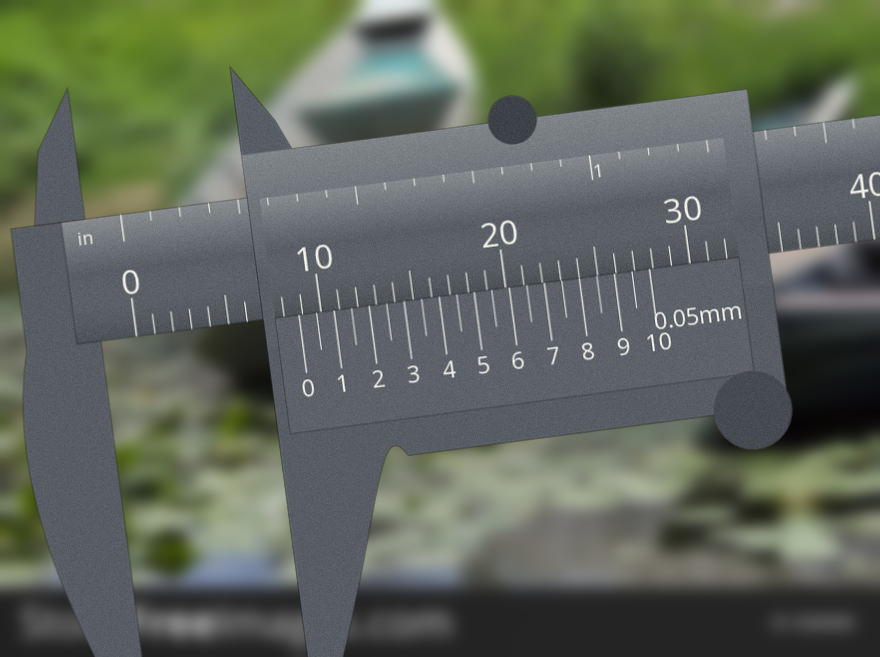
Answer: 8.8mm
